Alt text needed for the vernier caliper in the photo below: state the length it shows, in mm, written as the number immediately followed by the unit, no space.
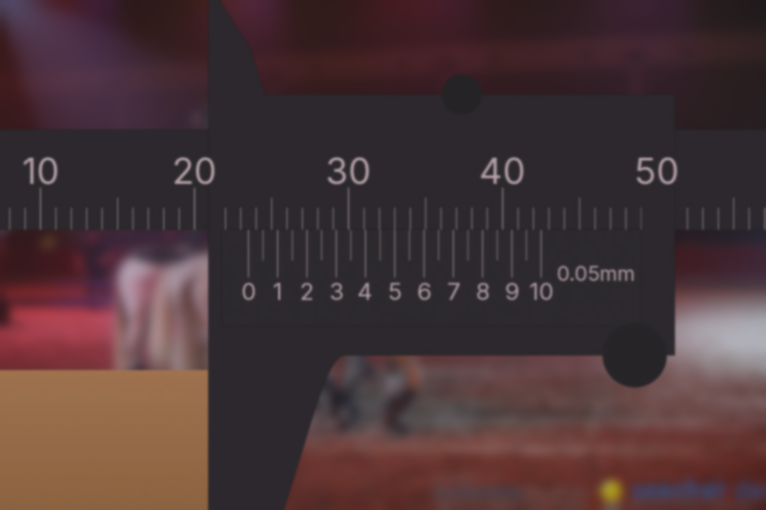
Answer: 23.5mm
